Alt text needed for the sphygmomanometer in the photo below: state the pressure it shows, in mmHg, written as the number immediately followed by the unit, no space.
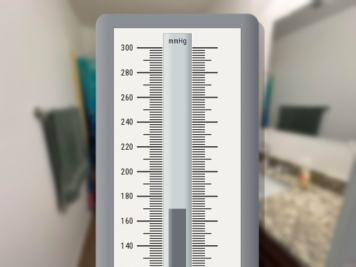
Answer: 170mmHg
